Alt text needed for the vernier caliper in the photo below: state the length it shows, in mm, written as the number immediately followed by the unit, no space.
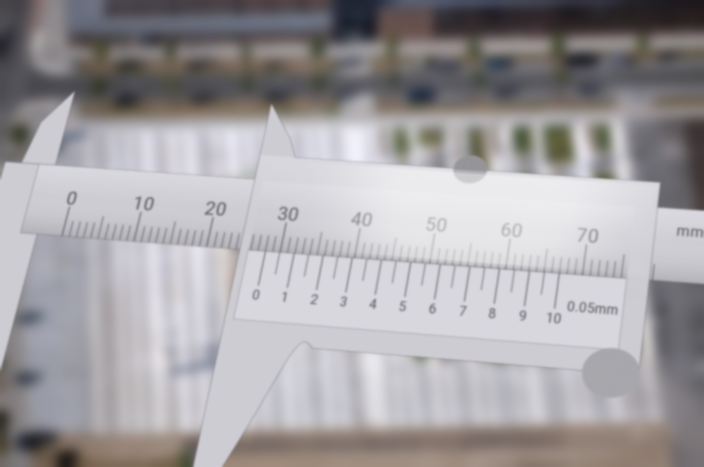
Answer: 28.0mm
